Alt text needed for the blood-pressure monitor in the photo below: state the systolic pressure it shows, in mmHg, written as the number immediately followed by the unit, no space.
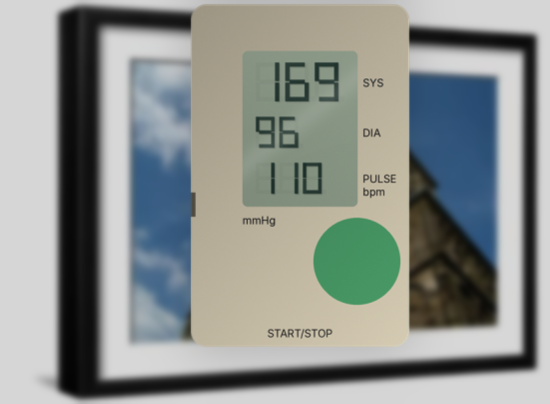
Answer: 169mmHg
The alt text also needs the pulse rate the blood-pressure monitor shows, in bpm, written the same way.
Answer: 110bpm
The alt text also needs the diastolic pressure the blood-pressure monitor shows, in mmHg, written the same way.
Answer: 96mmHg
